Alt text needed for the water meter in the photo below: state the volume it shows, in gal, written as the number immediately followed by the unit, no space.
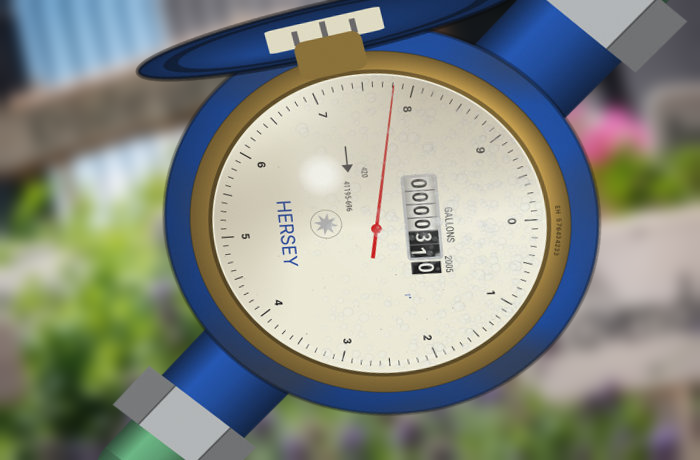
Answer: 307.8gal
